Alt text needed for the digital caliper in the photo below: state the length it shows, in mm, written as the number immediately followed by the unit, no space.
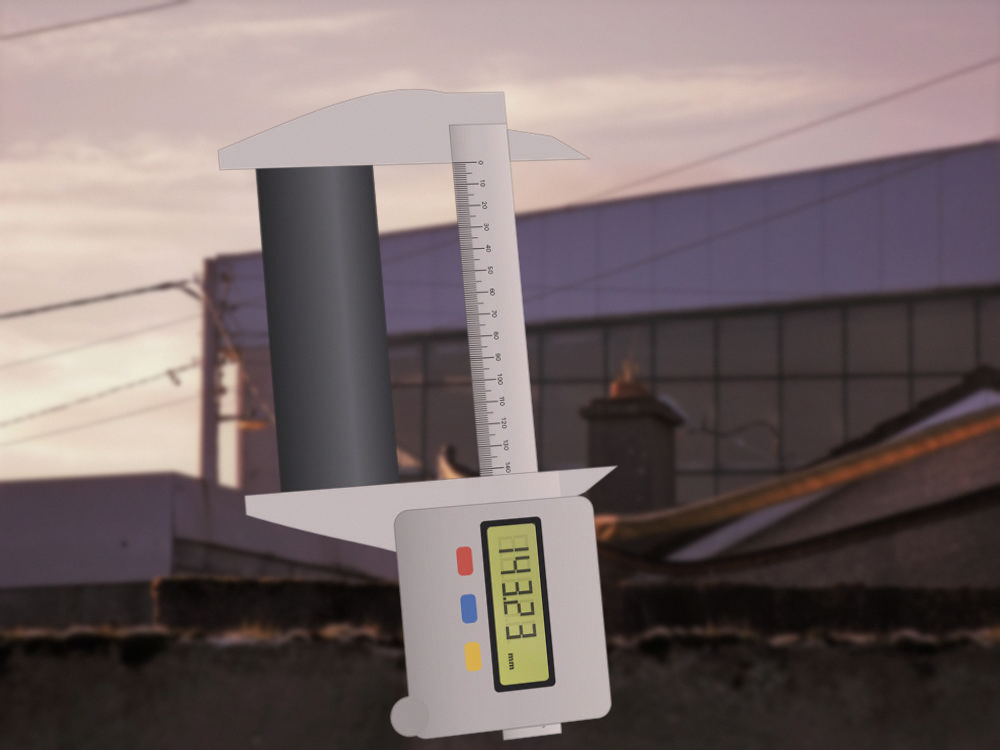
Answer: 143.23mm
